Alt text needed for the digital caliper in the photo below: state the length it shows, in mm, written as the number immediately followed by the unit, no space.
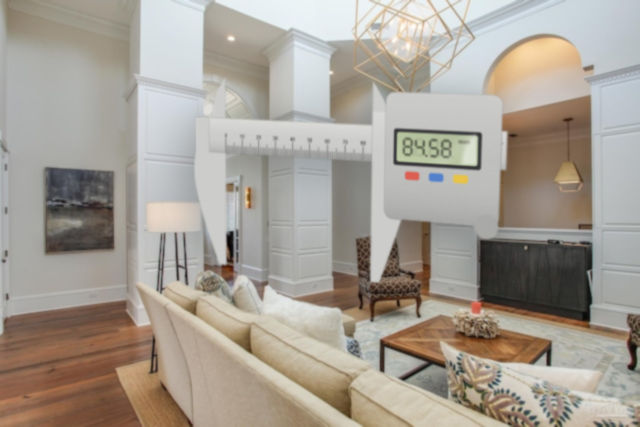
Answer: 84.58mm
